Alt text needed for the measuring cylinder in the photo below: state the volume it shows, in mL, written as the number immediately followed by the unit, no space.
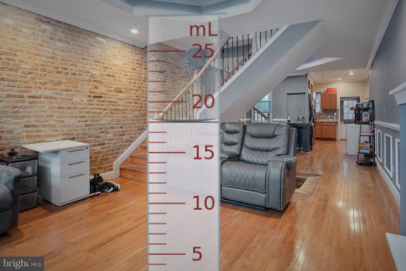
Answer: 18mL
